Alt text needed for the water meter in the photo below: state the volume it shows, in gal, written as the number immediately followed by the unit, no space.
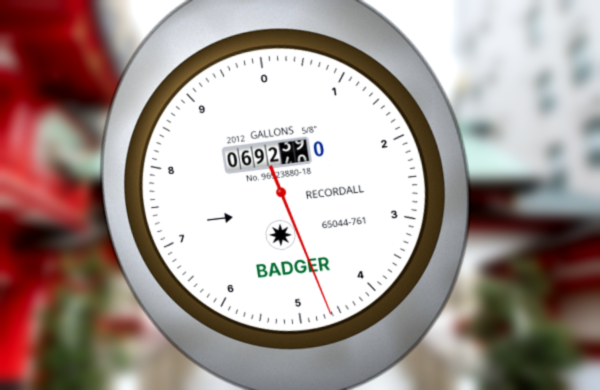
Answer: 692394.6gal
